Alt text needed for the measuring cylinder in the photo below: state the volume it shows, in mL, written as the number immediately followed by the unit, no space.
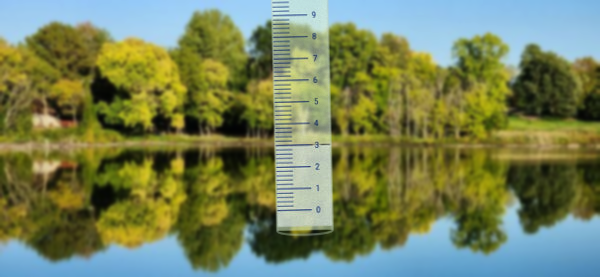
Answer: 3mL
